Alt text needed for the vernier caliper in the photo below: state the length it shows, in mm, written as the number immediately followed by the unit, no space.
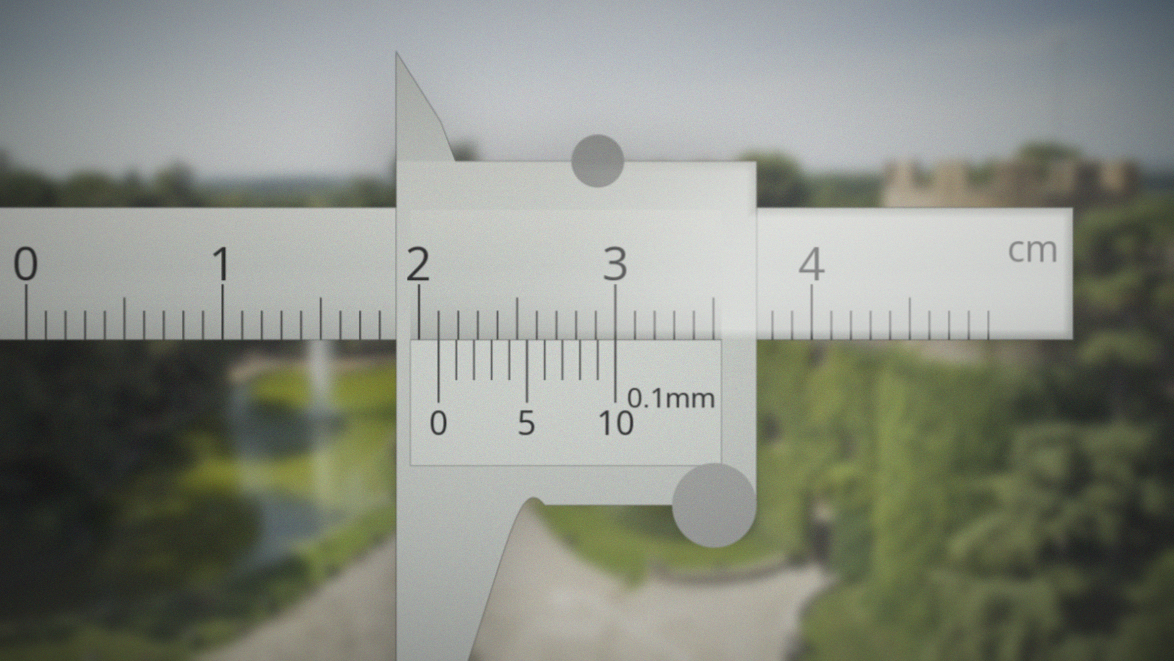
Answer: 21.0mm
